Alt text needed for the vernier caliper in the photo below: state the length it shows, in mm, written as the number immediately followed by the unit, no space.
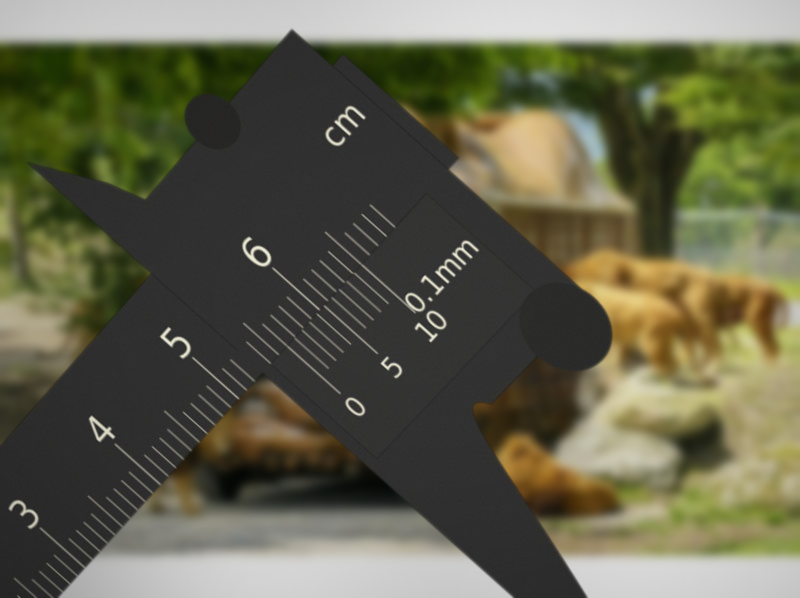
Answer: 56.0mm
